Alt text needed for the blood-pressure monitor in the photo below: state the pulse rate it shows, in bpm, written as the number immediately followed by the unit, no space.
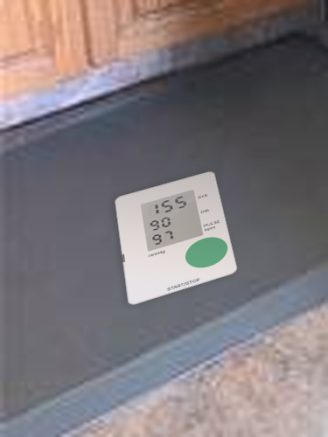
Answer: 97bpm
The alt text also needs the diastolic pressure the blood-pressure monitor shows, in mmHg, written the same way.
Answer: 90mmHg
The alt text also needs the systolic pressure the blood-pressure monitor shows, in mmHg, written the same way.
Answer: 155mmHg
